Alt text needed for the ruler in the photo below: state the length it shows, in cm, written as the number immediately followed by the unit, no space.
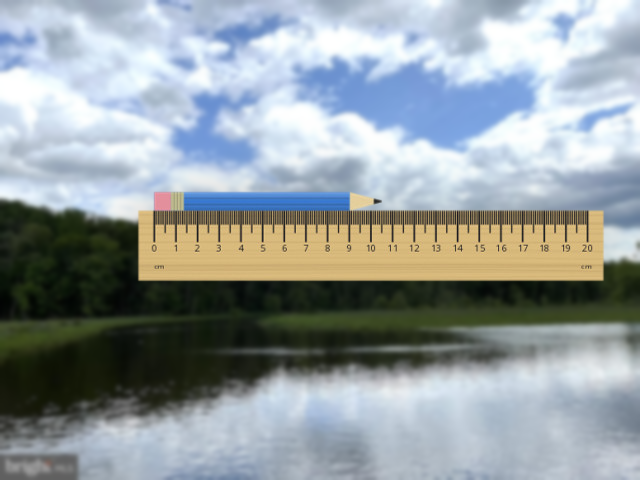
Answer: 10.5cm
